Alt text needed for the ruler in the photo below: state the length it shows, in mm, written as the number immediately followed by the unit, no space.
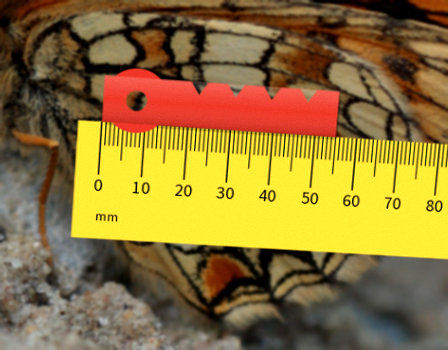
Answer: 55mm
